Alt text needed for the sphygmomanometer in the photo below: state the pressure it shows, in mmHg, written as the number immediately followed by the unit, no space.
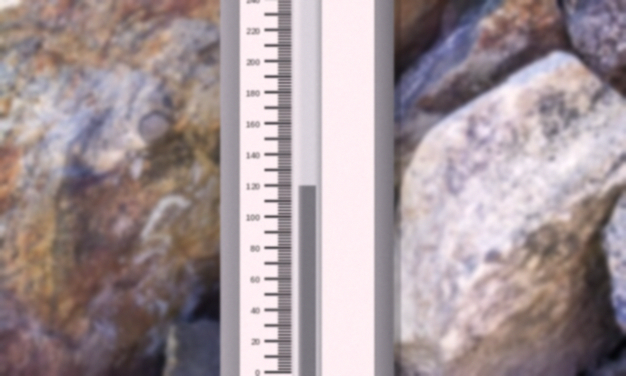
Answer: 120mmHg
